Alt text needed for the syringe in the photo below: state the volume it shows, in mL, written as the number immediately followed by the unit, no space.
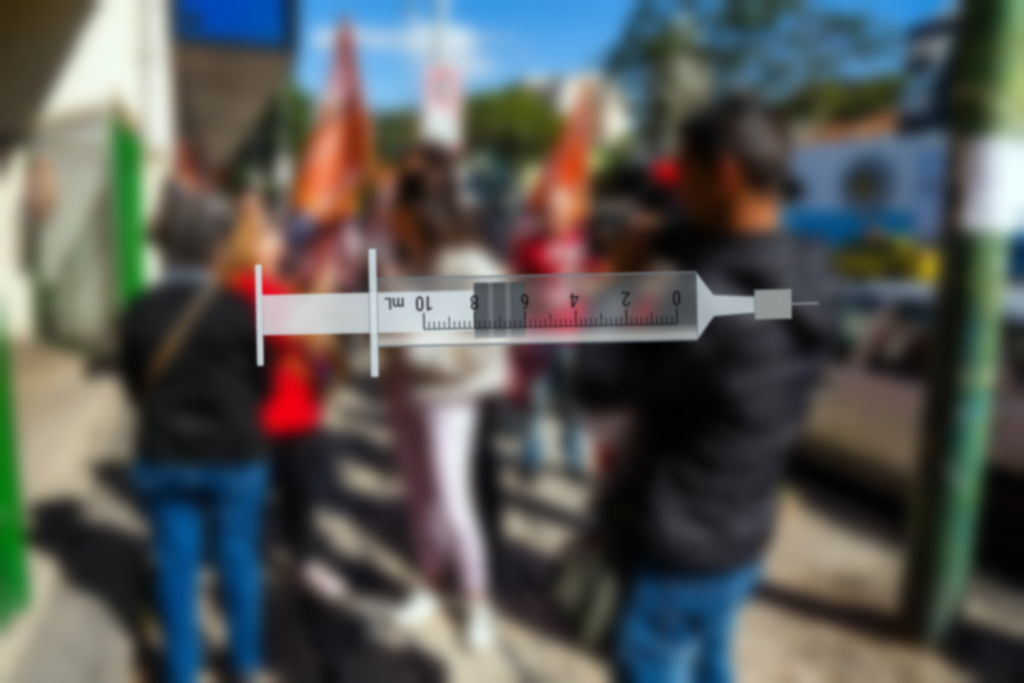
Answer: 6mL
